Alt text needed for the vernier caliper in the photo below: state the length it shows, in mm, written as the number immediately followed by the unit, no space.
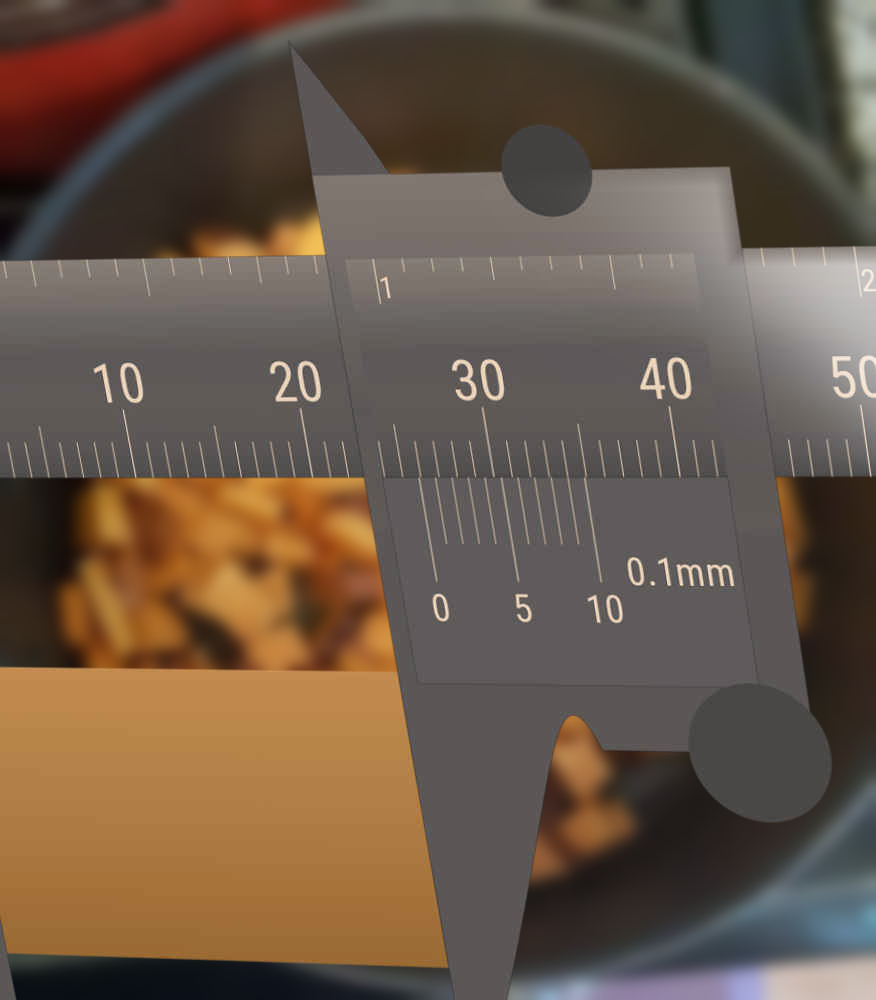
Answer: 25.9mm
